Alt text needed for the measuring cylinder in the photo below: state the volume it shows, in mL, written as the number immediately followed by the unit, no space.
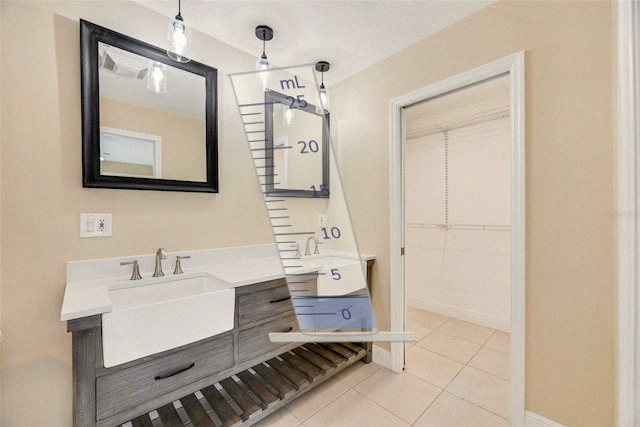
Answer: 2mL
